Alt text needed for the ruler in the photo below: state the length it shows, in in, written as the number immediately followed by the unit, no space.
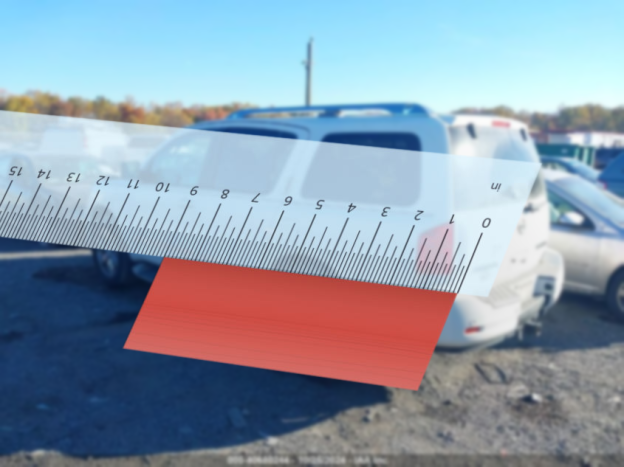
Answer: 9in
